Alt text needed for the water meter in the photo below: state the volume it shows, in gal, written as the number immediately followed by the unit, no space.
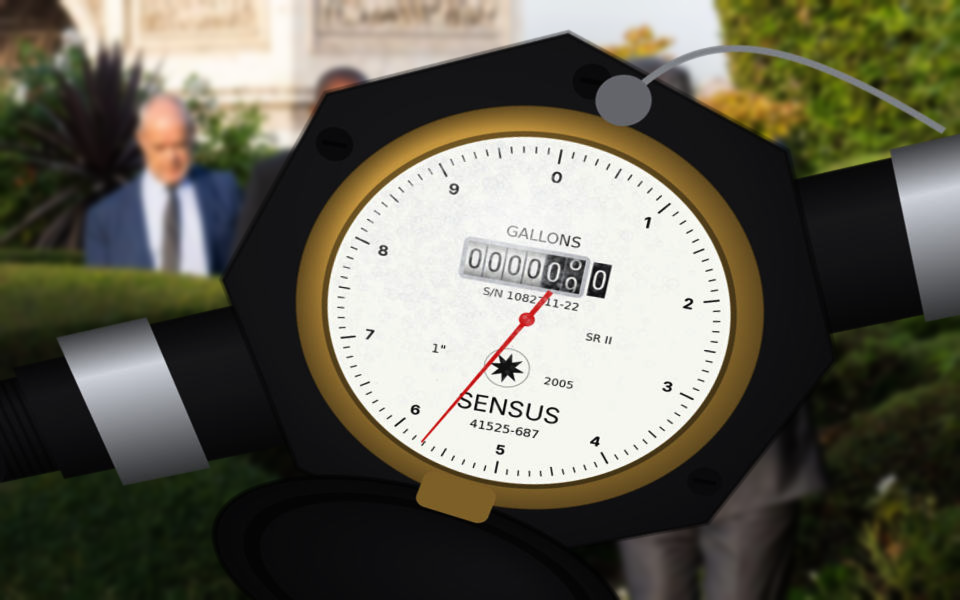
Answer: 85.7gal
